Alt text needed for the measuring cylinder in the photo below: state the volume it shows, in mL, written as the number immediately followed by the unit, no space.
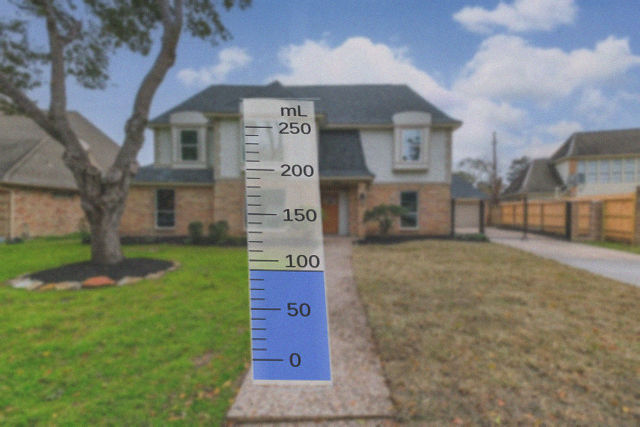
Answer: 90mL
